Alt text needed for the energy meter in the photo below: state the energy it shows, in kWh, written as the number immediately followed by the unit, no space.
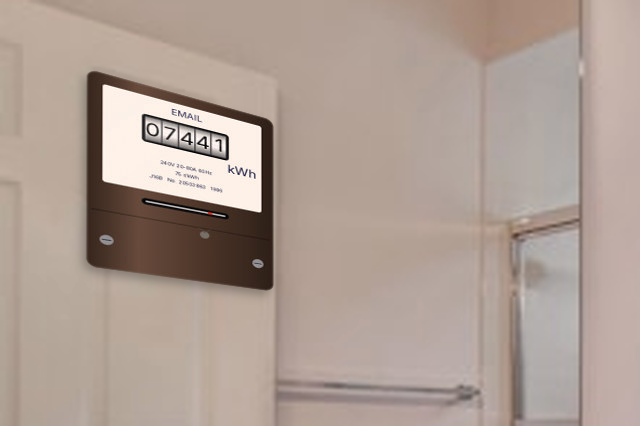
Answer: 7441kWh
